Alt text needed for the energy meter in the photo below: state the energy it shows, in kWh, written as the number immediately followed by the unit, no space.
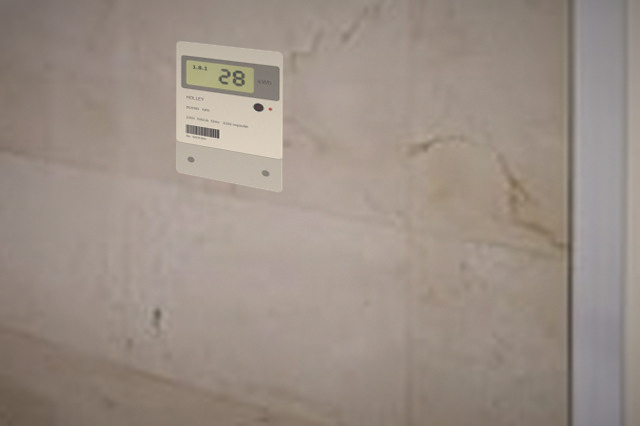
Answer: 28kWh
